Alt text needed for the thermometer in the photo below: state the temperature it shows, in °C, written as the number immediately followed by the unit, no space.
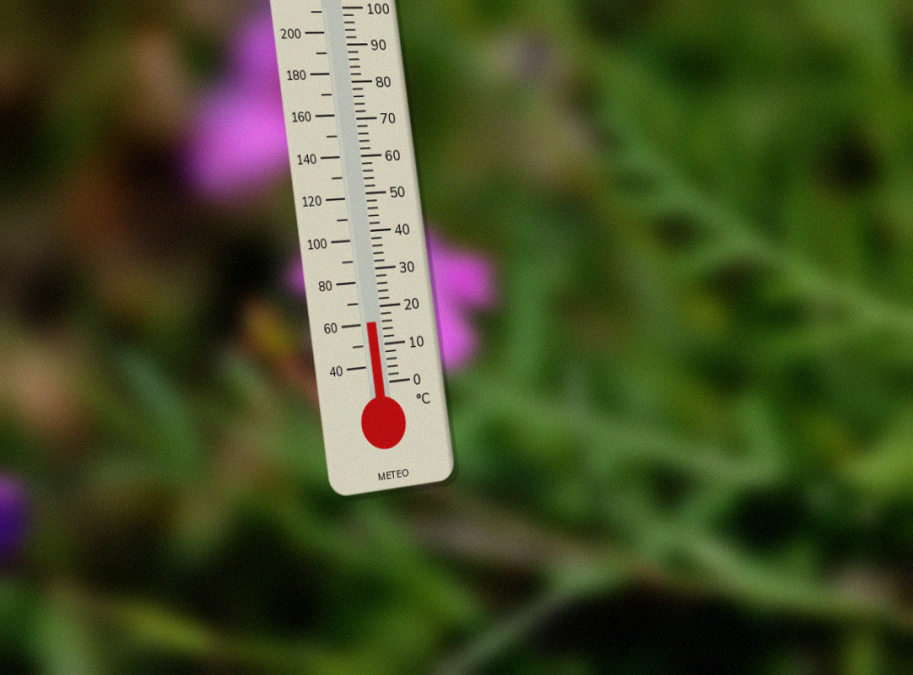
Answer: 16°C
